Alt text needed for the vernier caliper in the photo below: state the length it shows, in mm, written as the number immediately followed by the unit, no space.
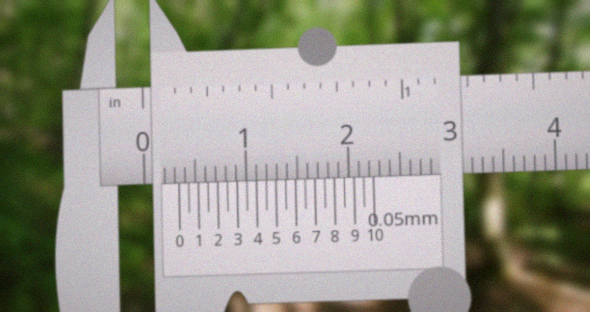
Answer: 3.4mm
